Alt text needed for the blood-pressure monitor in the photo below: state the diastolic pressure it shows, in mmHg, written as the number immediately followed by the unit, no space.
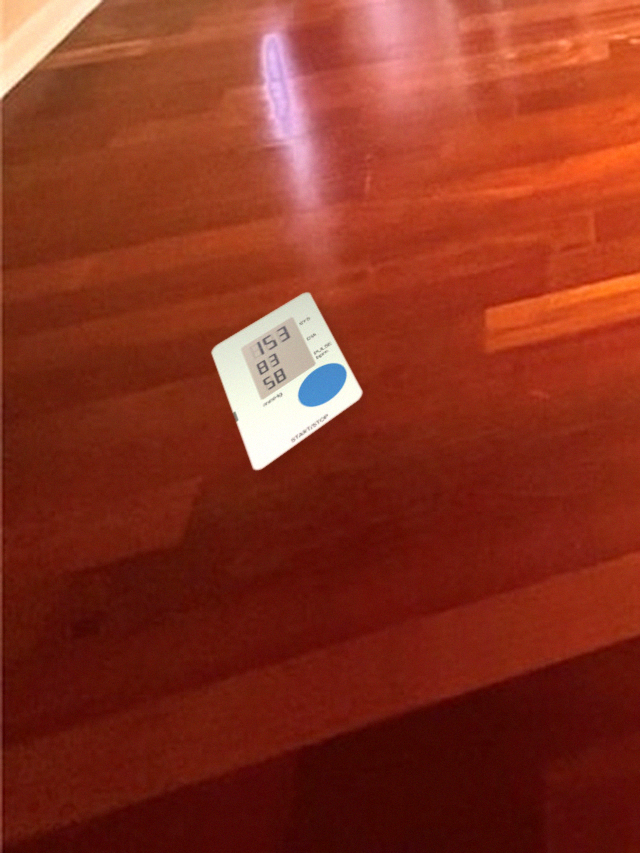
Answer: 83mmHg
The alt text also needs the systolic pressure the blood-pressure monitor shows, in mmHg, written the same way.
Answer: 153mmHg
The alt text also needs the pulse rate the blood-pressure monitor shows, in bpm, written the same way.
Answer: 58bpm
